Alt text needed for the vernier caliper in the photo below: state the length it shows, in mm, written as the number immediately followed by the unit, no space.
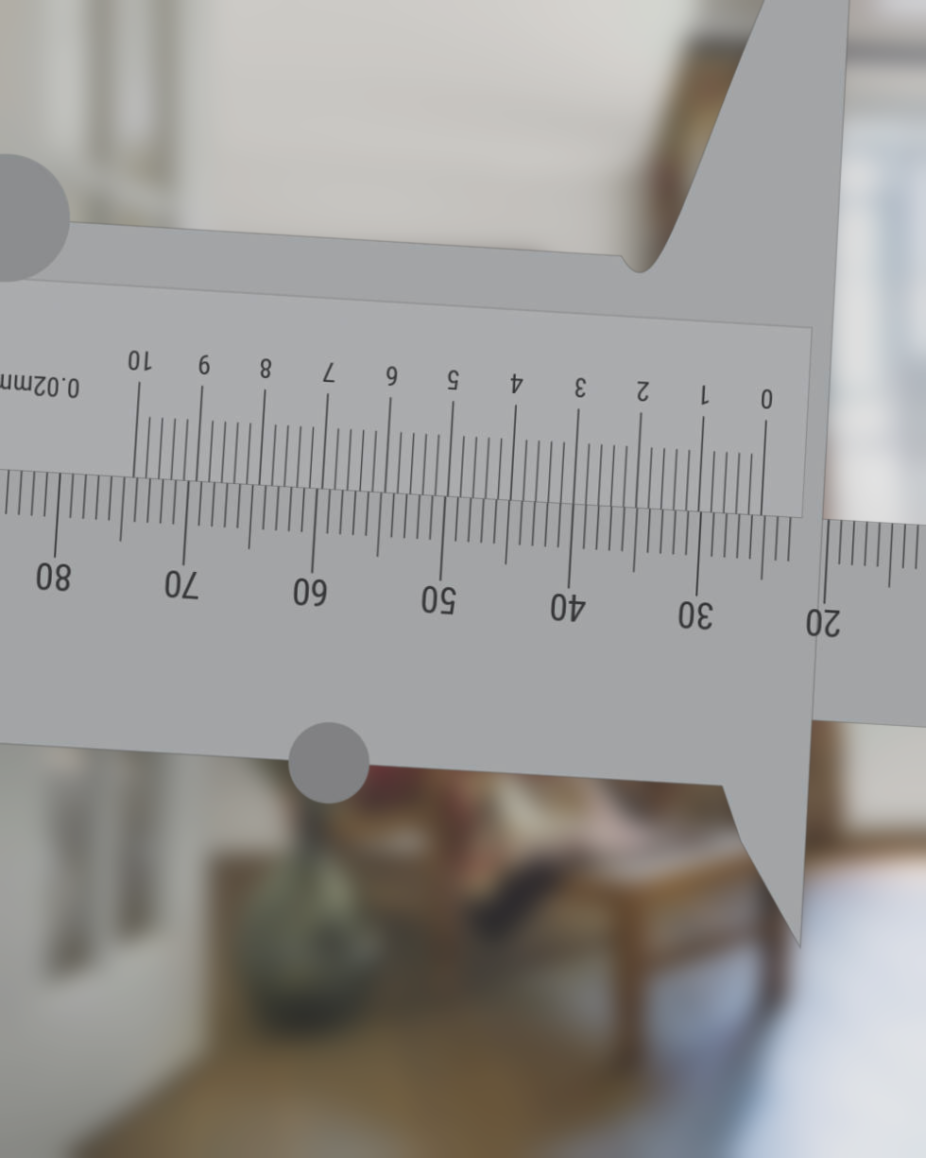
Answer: 25.3mm
